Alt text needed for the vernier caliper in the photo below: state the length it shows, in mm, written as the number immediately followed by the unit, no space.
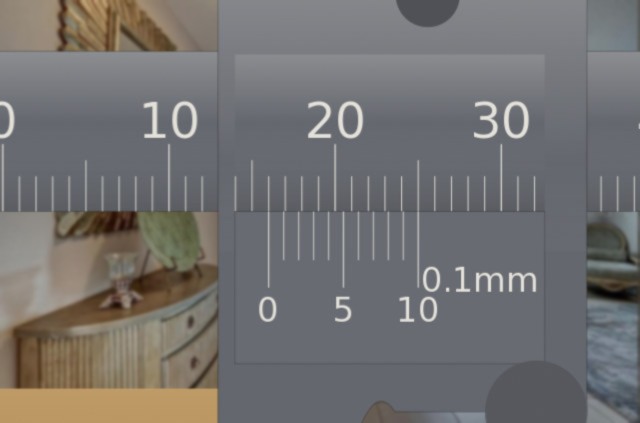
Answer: 16.0mm
